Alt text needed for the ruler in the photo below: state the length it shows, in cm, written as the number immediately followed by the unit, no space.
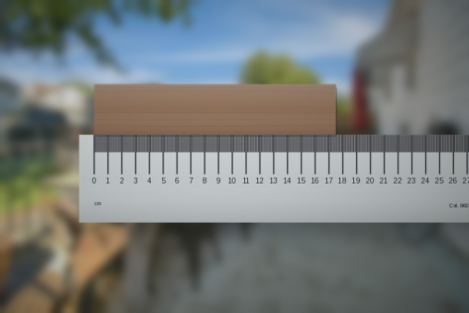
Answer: 17.5cm
